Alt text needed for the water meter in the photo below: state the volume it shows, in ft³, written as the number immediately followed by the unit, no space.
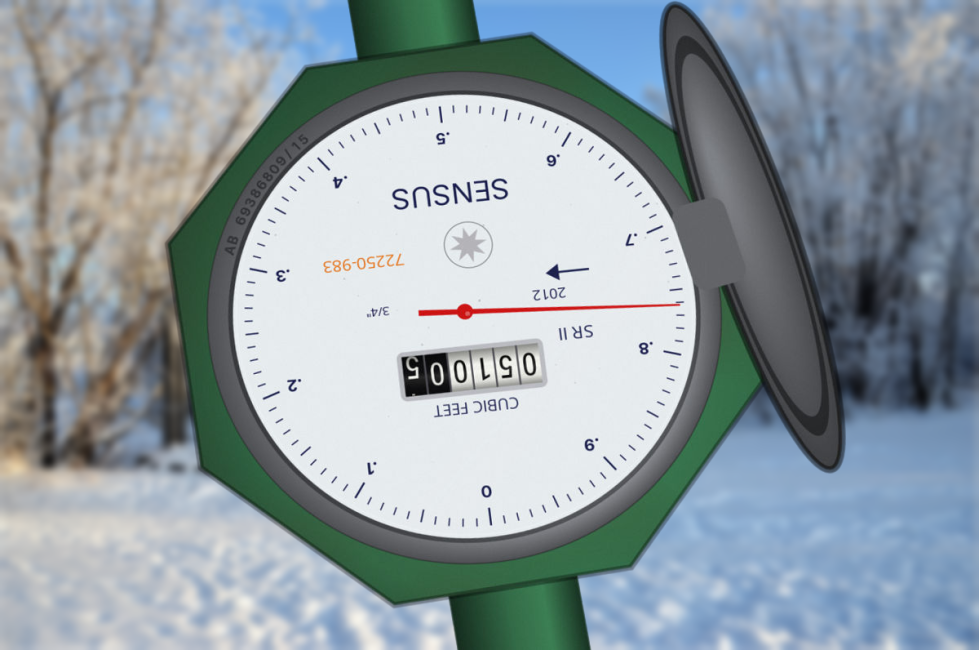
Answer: 51004.76ft³
